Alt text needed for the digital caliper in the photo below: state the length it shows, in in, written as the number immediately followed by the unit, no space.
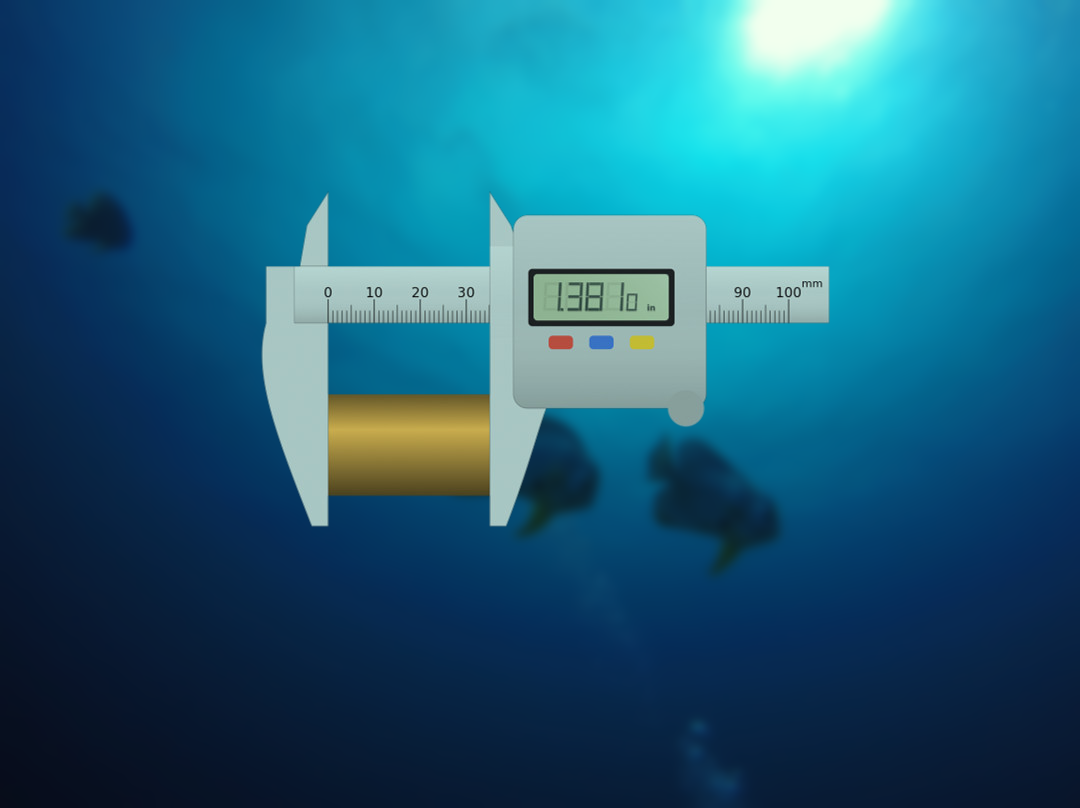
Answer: 1.3810in
